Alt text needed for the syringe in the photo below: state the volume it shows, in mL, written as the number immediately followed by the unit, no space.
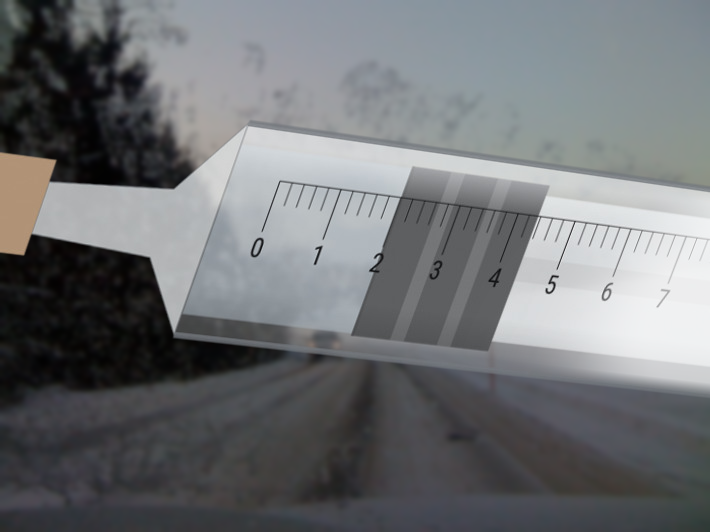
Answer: 2mL
